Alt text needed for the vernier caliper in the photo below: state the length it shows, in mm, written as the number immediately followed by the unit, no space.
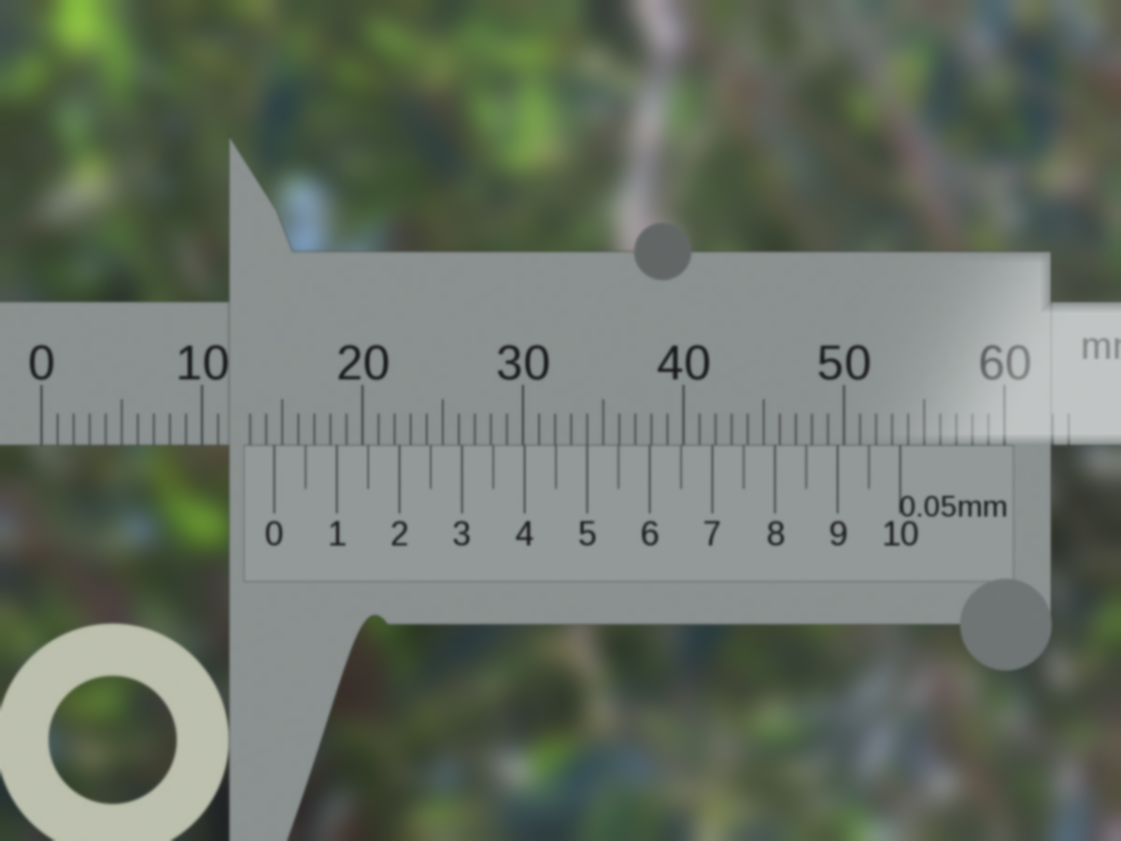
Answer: 14.5mm
